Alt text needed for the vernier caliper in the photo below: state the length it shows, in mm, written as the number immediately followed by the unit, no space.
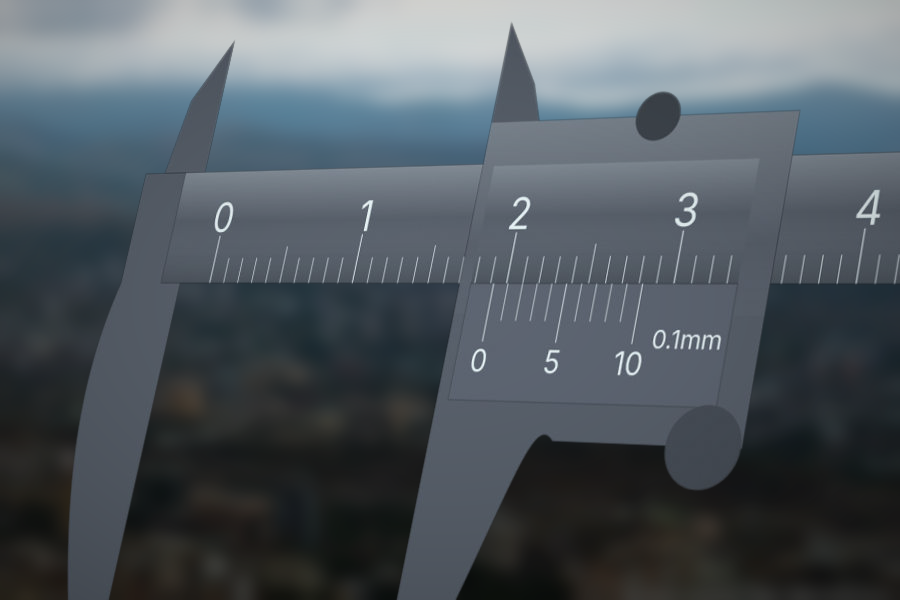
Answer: 19.2mm
